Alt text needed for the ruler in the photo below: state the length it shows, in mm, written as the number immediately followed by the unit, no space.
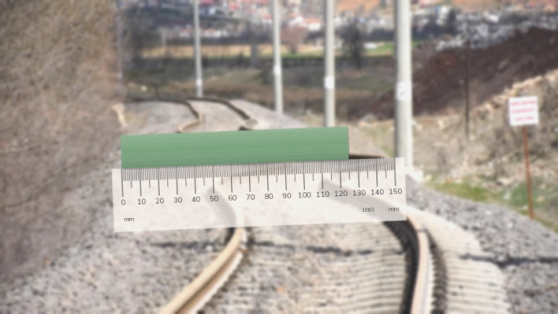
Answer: 125mm
